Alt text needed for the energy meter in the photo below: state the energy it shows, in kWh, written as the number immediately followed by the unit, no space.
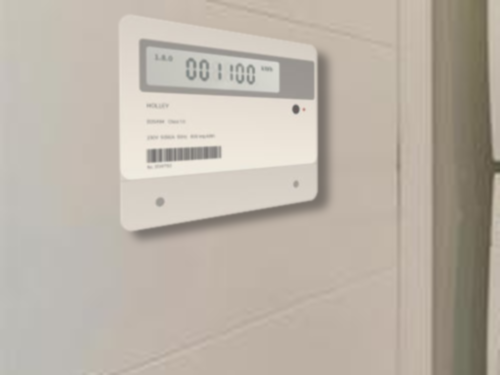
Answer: 1100kWh
